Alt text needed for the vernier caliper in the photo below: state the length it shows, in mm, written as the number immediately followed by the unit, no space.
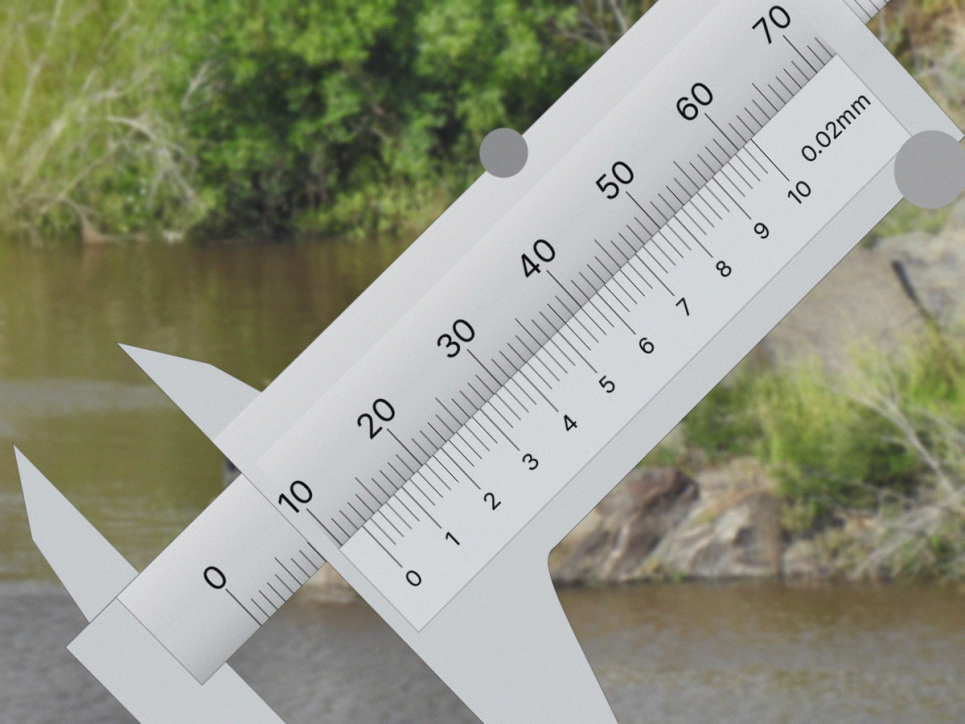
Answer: 12.5mm
